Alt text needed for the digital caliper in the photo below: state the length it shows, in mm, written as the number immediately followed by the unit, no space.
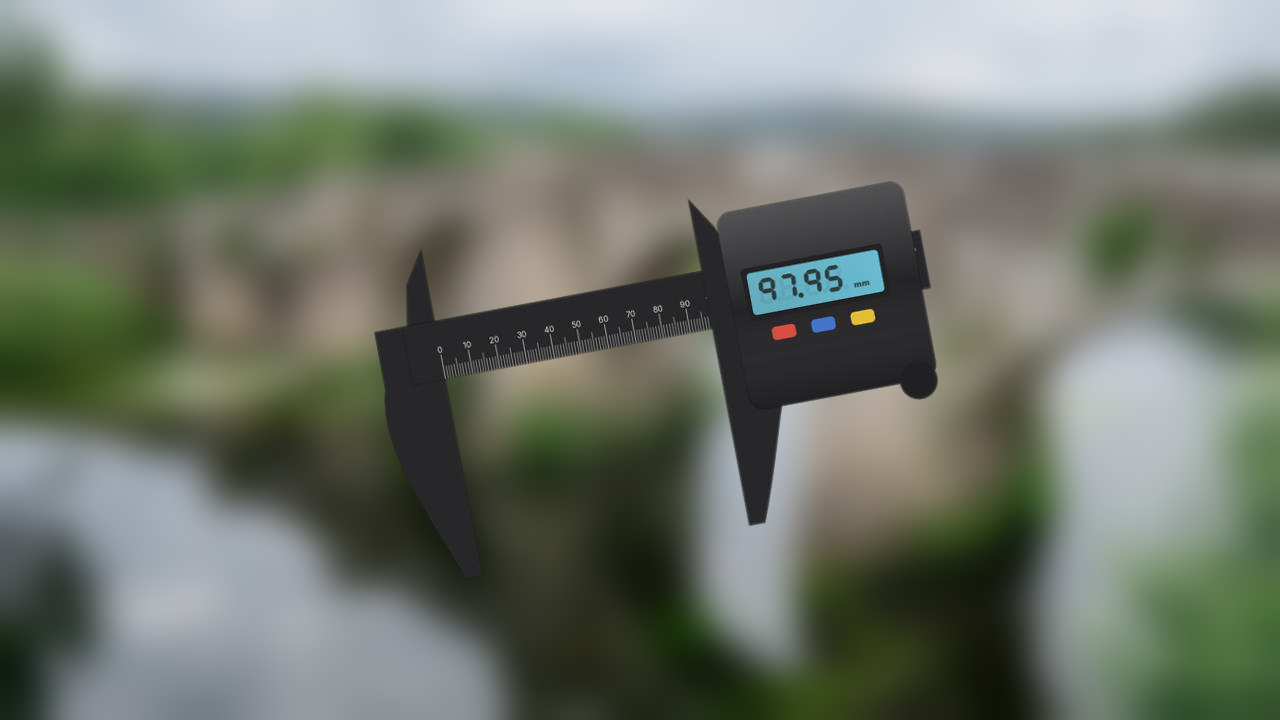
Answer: 97.95mm
